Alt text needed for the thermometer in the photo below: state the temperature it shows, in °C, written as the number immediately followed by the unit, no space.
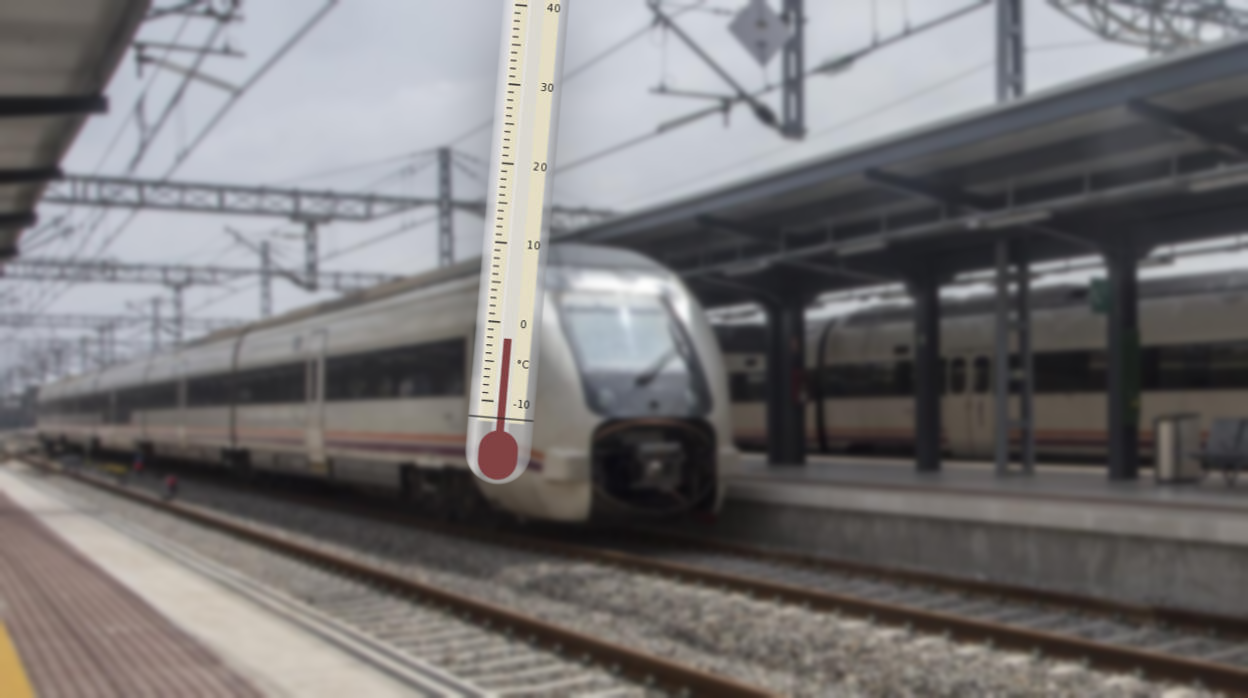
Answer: -2°C
